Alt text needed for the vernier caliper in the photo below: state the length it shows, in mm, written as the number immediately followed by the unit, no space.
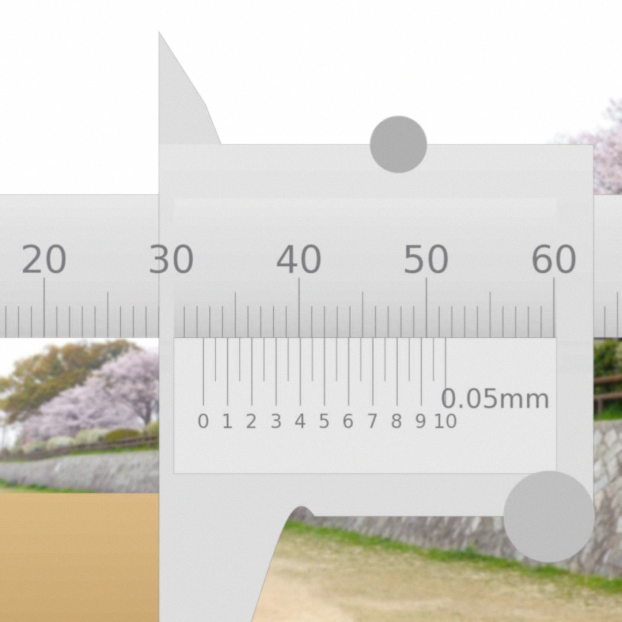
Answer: 32.5mm
